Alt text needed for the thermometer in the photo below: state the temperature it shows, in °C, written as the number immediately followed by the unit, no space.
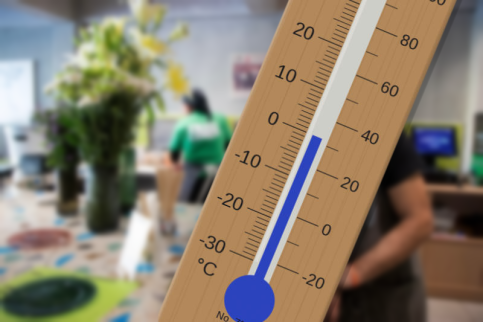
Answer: 0°C
